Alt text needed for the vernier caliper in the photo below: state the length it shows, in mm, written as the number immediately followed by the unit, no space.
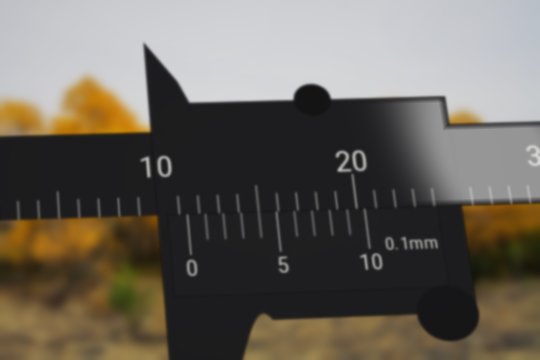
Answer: 11.4mm
